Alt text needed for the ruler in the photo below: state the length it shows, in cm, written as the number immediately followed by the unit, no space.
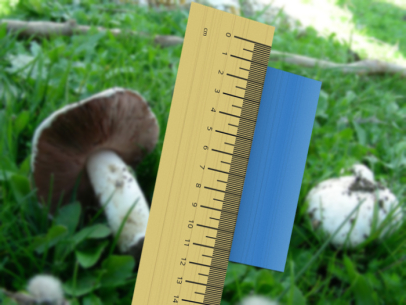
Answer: 10.5cm
